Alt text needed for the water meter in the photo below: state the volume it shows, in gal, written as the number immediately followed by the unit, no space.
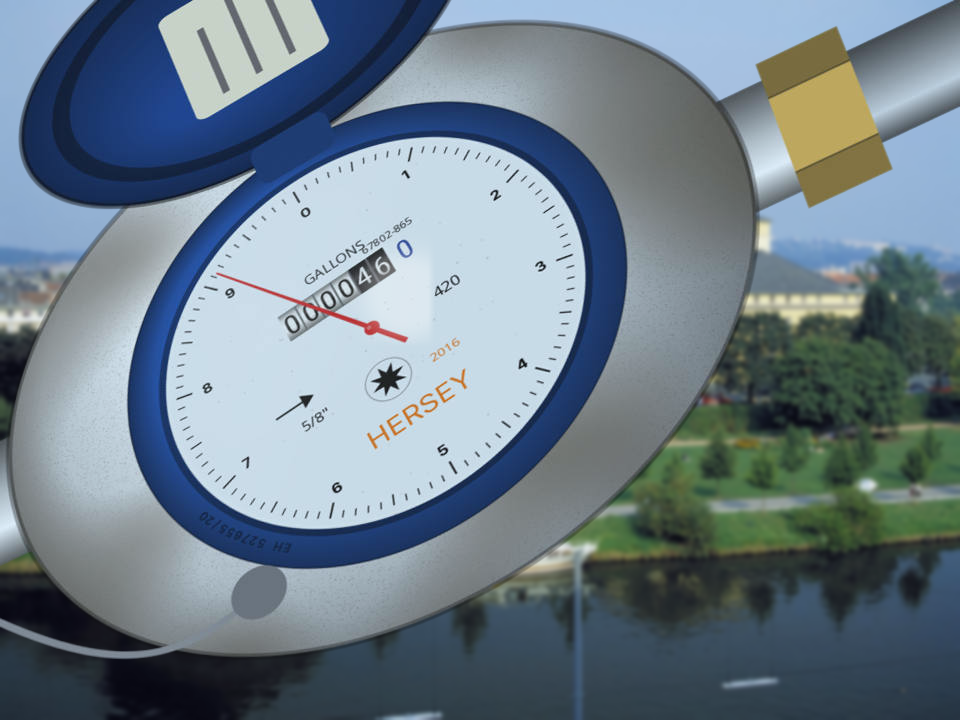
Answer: 459.1gal
